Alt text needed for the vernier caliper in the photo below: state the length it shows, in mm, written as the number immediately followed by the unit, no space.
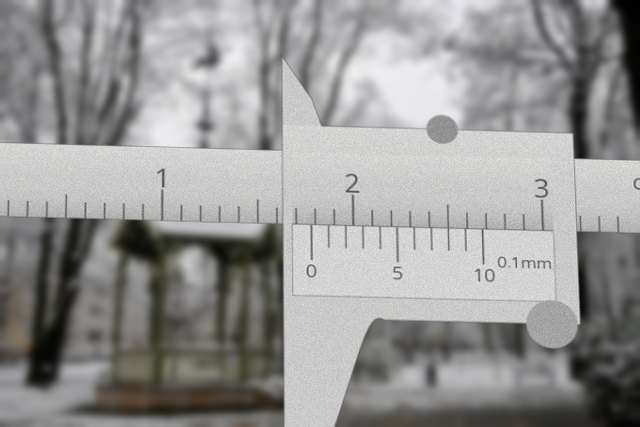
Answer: 17.8mm
